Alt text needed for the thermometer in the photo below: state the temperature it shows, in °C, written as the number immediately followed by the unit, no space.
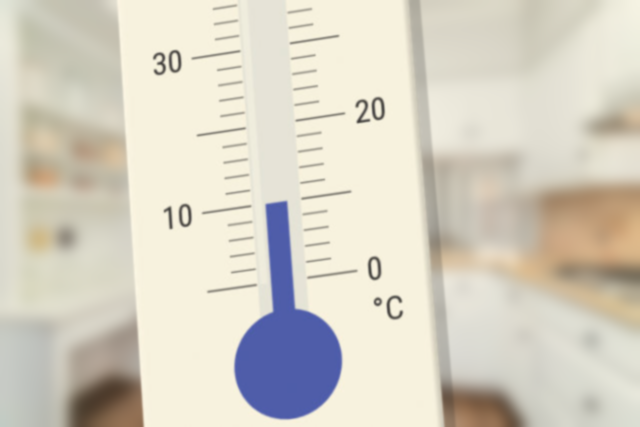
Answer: 10°C
